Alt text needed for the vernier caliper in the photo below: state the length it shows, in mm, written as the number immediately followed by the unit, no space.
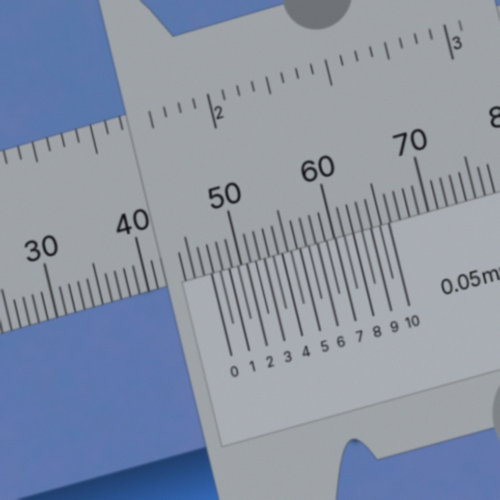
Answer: 46.8mm
